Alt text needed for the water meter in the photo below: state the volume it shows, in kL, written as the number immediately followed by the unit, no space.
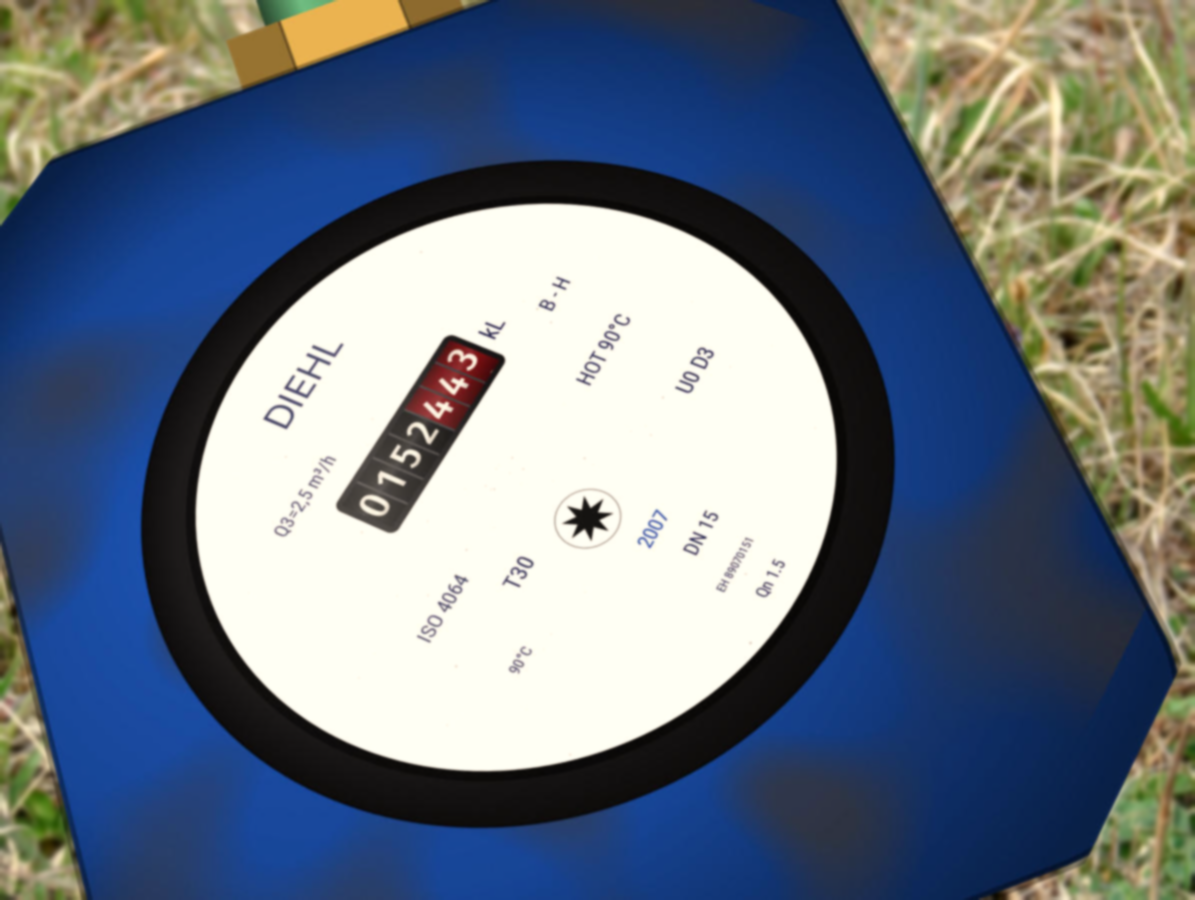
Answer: 152.443kL
